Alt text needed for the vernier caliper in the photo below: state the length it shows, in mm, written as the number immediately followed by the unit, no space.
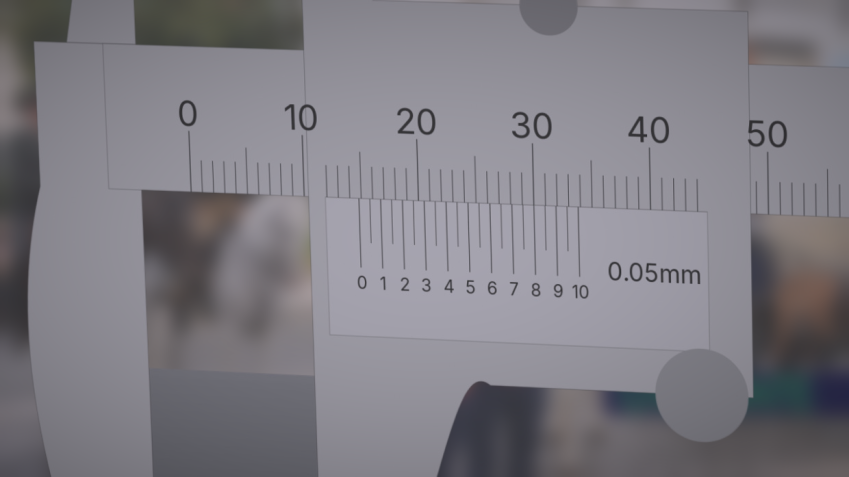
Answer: 14.8mm
